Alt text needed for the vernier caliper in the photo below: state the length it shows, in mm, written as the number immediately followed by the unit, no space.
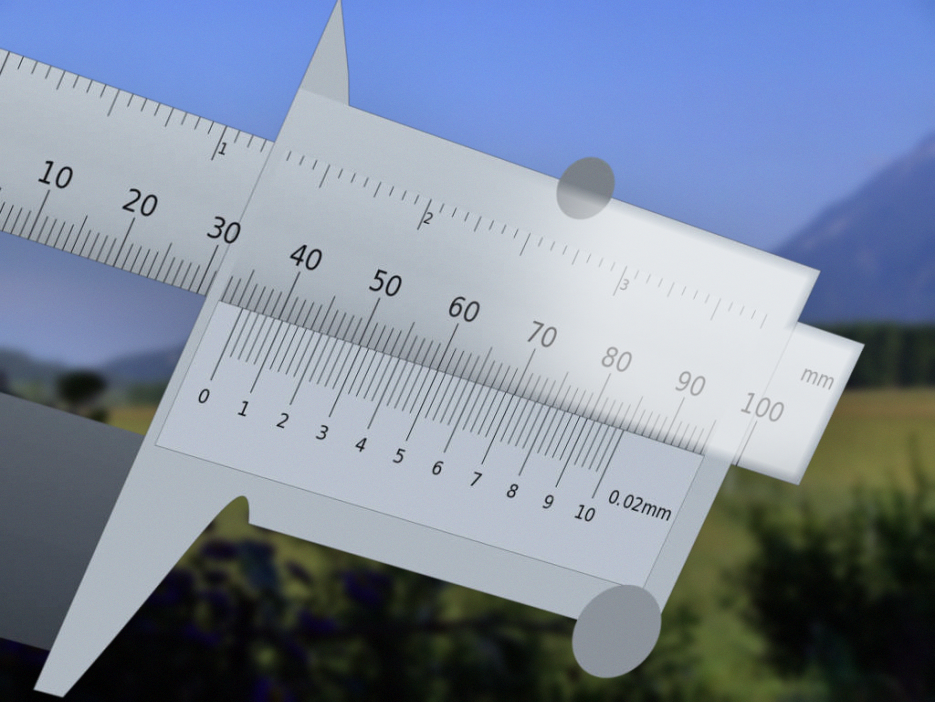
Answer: 35.6mm
